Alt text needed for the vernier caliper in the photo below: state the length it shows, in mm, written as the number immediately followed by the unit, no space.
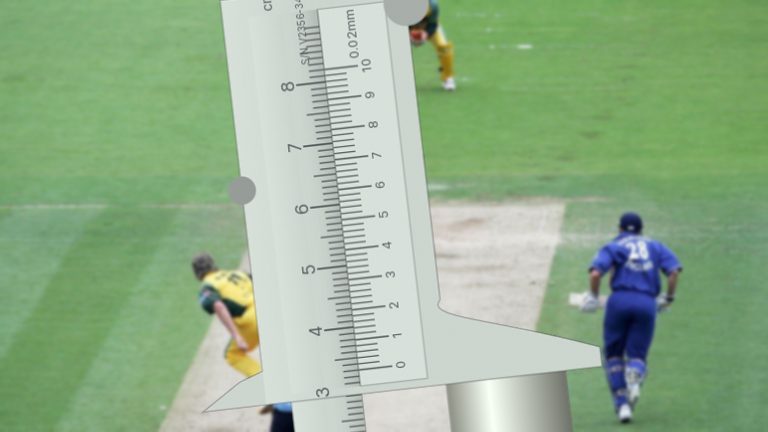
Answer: 33.0mm
